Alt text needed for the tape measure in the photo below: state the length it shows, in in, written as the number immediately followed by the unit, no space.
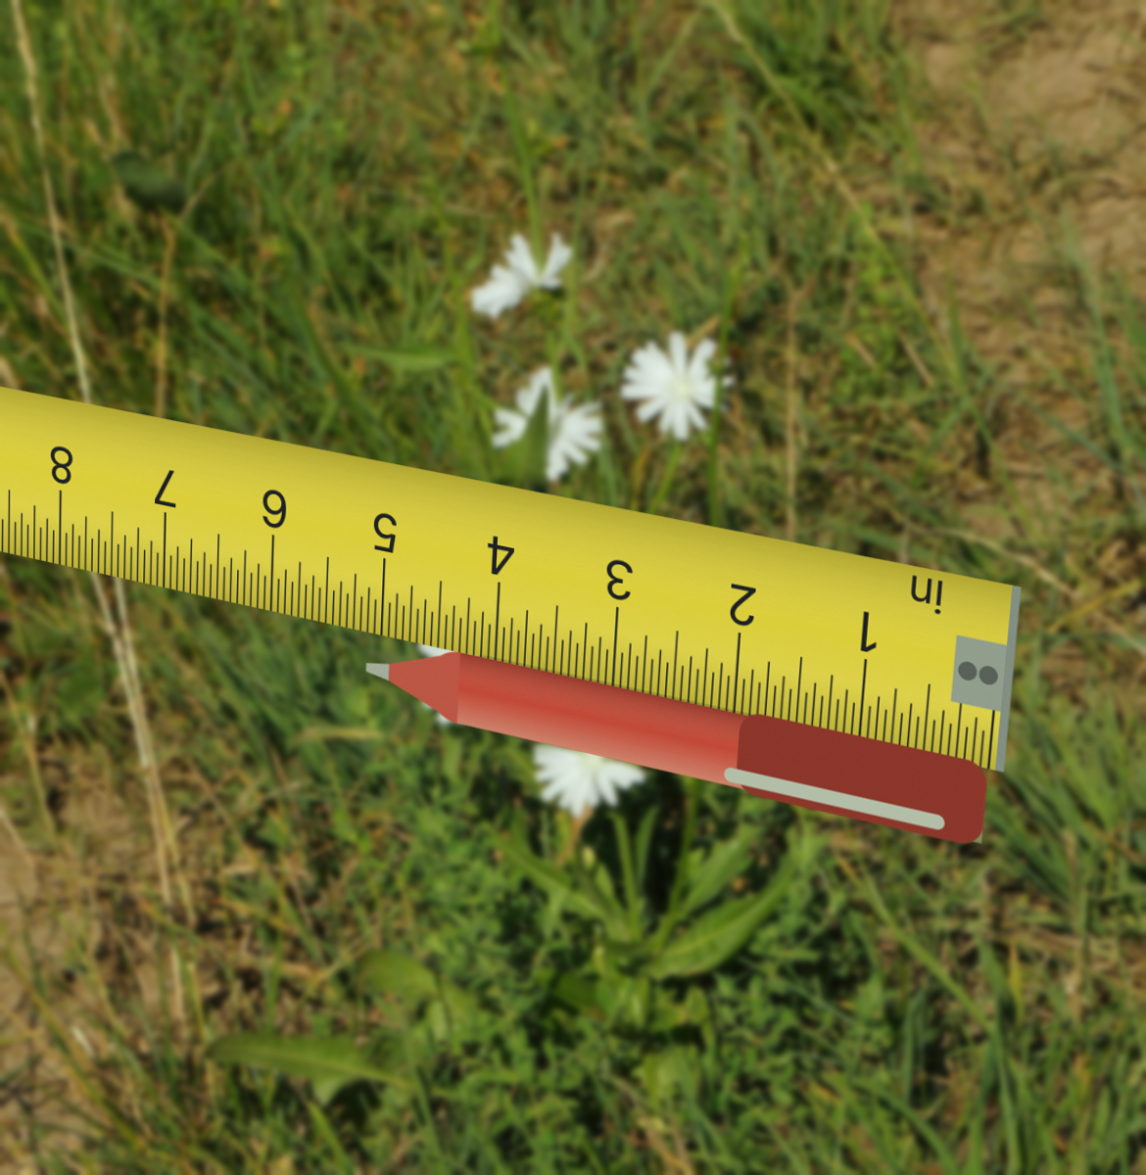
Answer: 5.125in
